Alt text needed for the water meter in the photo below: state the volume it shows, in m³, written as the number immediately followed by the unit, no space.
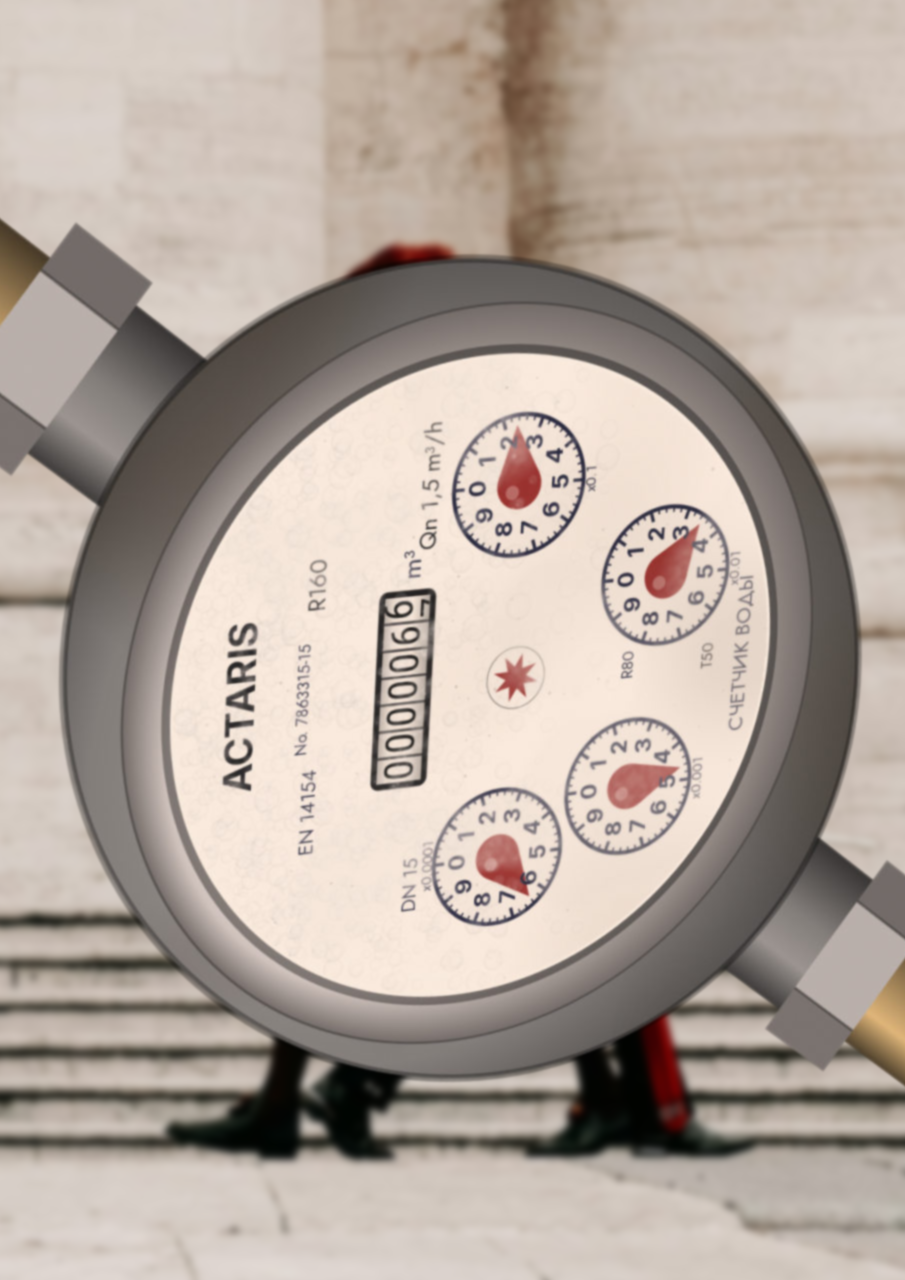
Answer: 66.2346m³
